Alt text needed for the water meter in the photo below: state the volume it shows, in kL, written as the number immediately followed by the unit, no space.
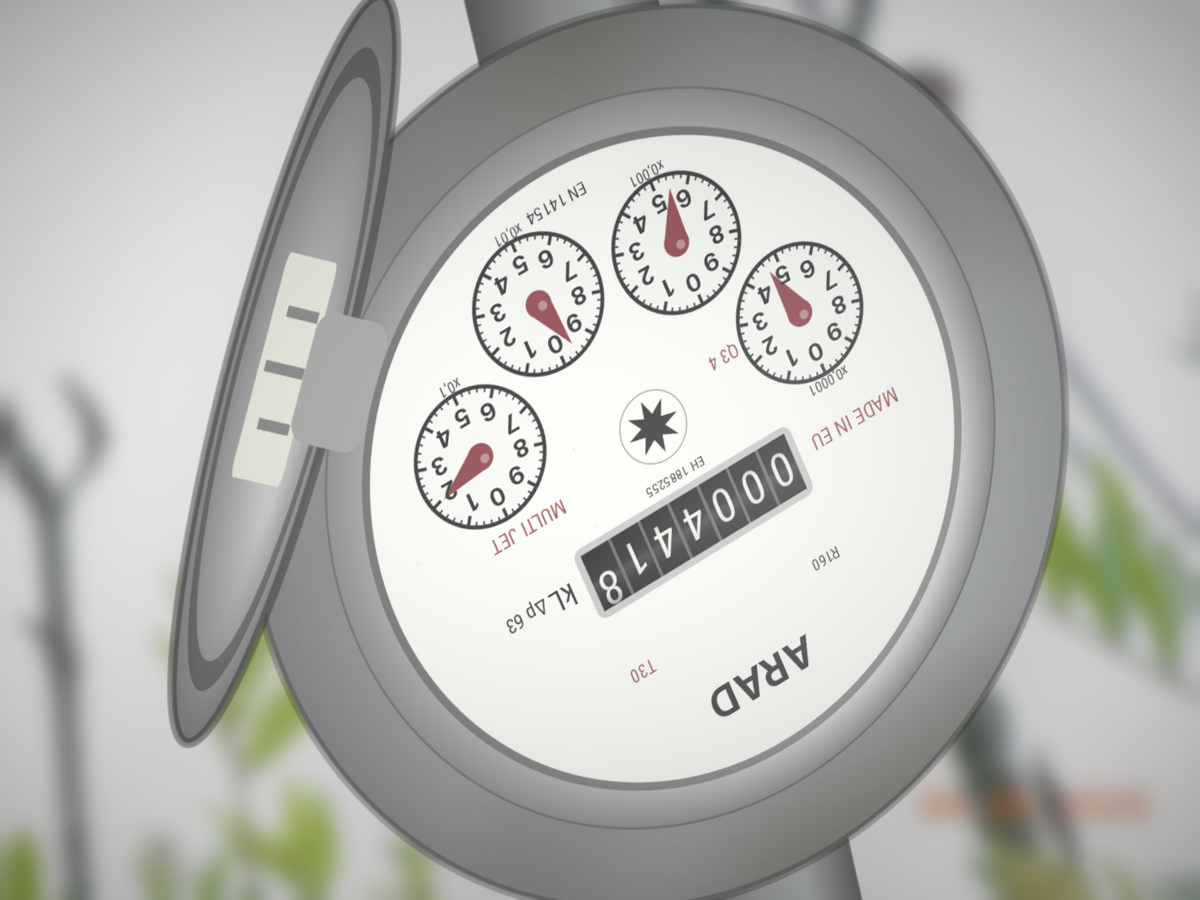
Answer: 4418.1954kL
